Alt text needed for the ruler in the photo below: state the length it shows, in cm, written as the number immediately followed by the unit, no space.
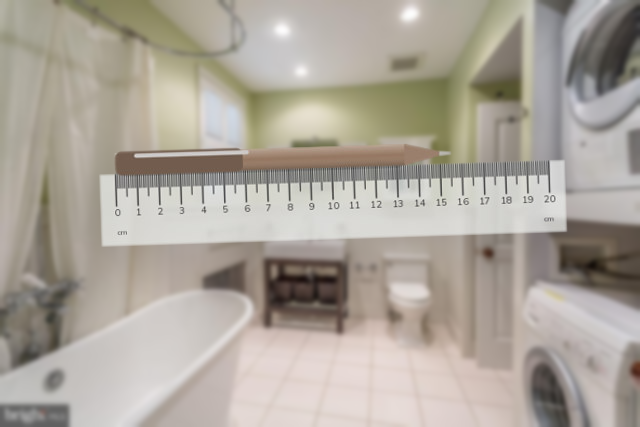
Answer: 15.5cm
